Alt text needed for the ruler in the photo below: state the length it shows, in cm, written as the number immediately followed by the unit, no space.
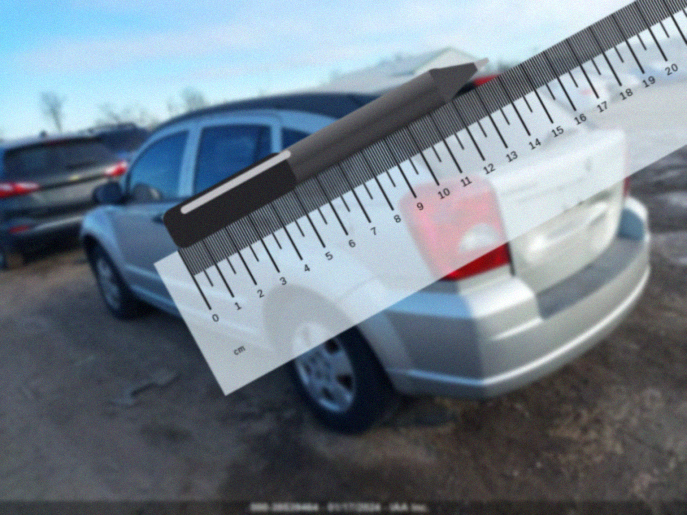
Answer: 14cm
